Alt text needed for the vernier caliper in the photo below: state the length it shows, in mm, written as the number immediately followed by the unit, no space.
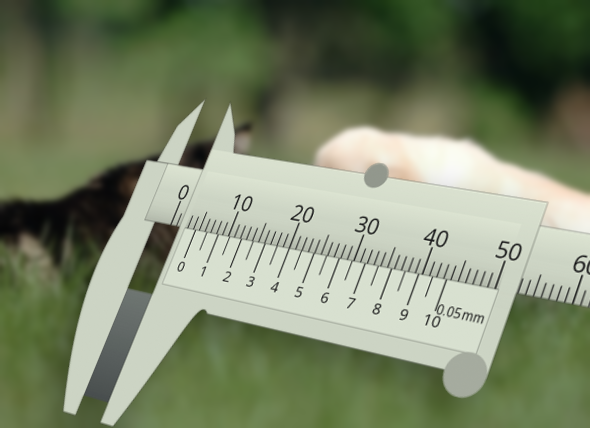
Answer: 4.4mm
